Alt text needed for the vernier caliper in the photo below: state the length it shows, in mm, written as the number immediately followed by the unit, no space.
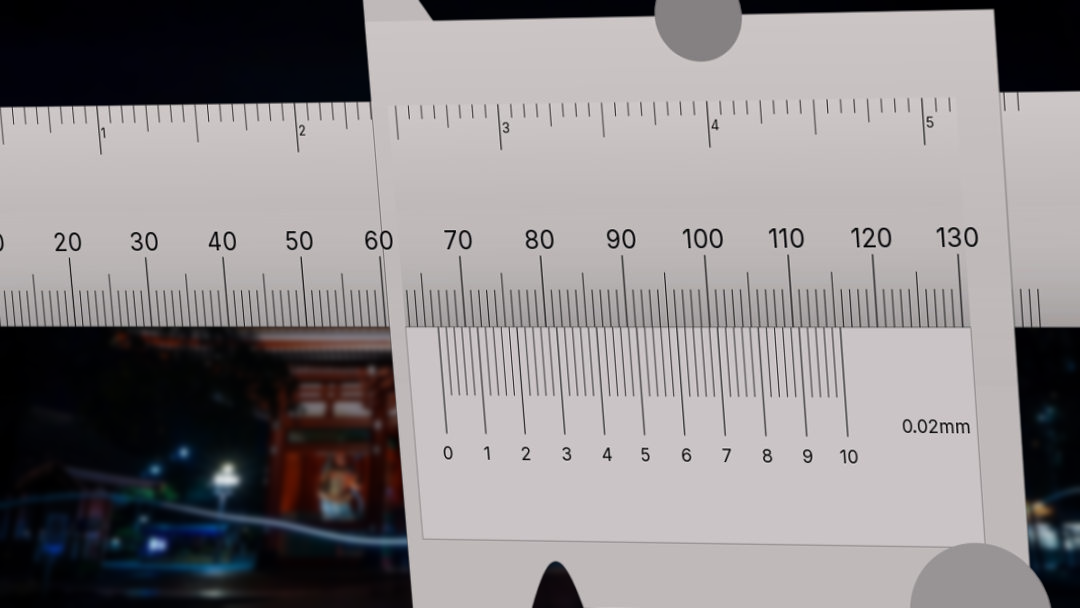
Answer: 66.6mm
